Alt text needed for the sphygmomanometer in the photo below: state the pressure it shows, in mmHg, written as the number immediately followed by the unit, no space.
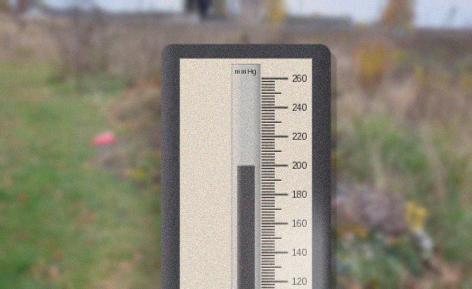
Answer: 200mmHg
